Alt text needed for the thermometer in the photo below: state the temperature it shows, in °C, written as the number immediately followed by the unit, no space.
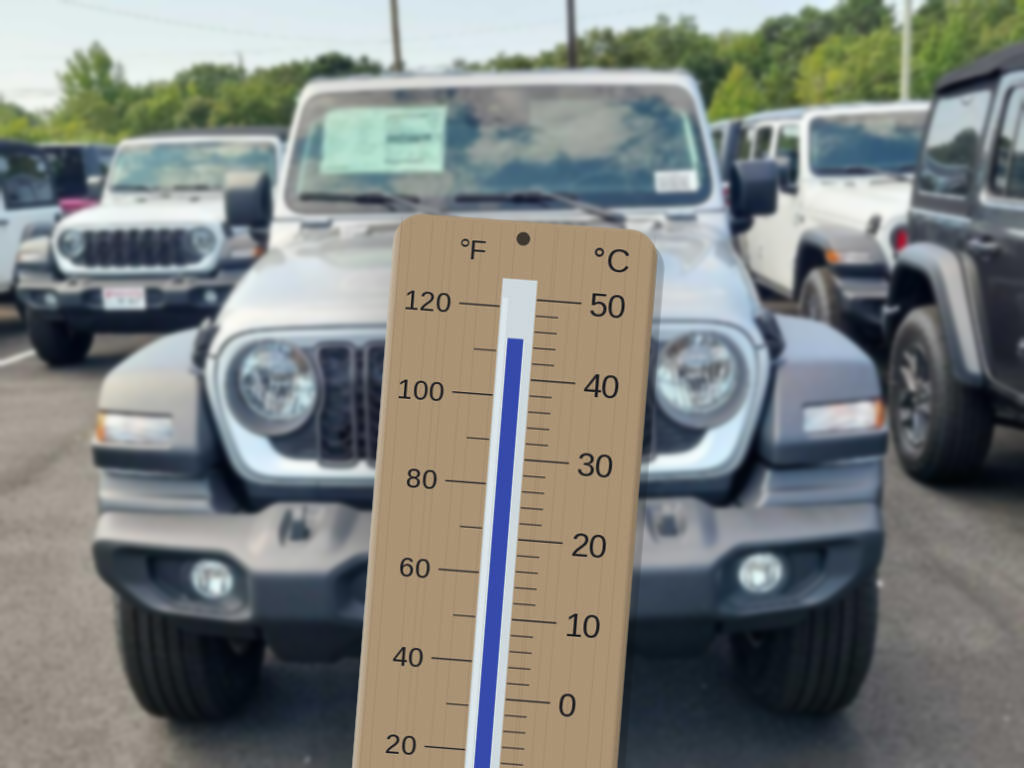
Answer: 45°C
